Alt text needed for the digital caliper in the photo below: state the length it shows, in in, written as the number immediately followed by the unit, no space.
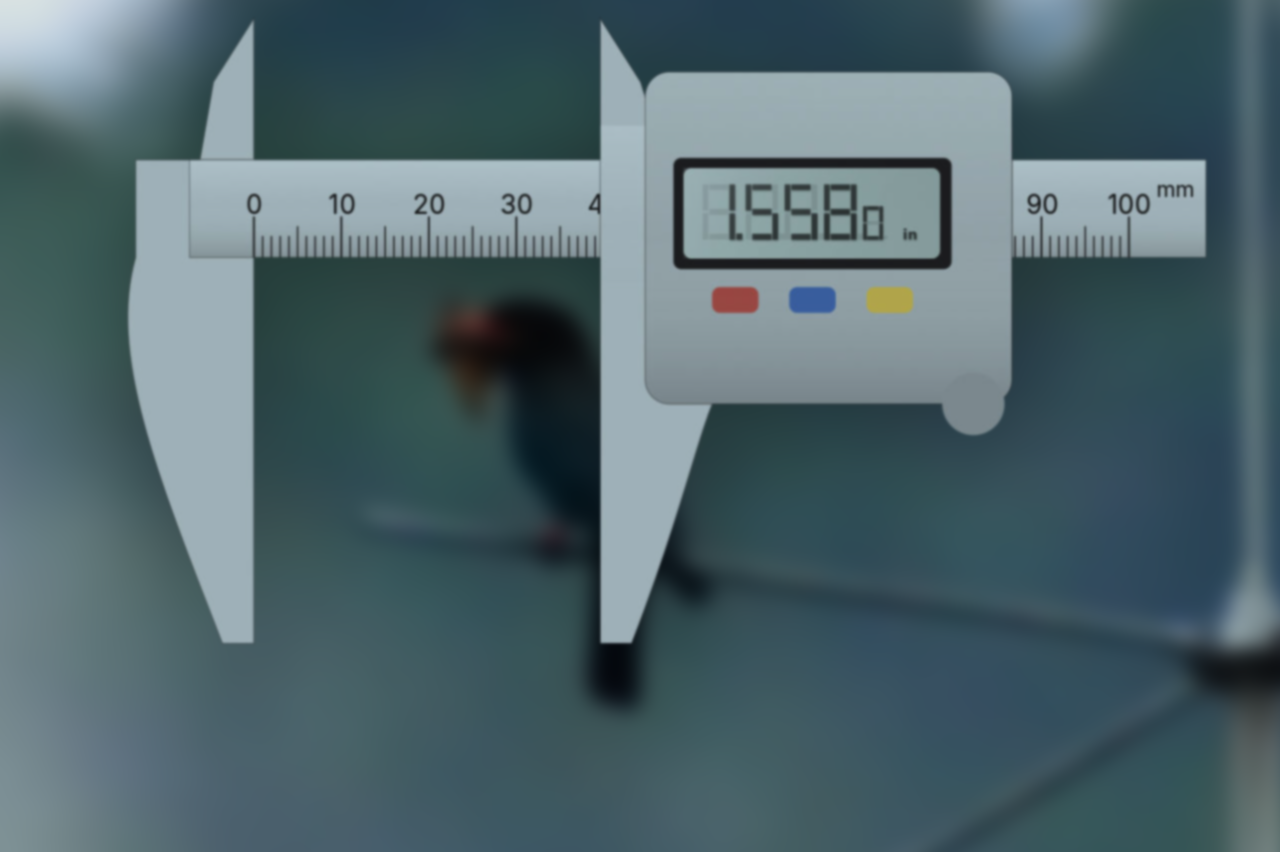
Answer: 1.5580in
